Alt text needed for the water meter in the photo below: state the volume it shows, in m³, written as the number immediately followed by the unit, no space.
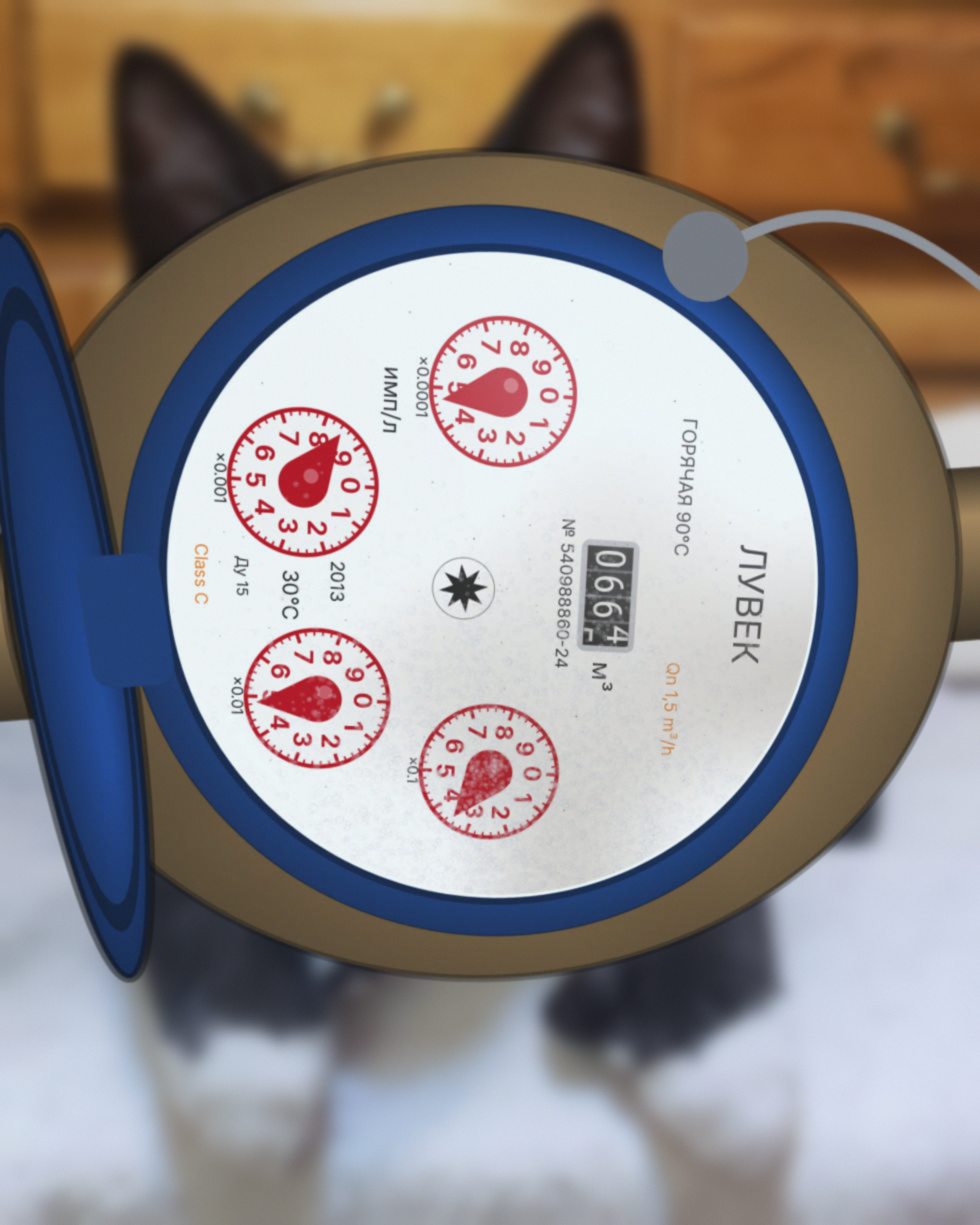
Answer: 664.3484m³
